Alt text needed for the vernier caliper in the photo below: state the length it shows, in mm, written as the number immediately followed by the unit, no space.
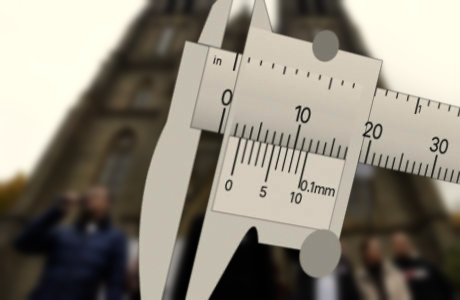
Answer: 2.8mm
